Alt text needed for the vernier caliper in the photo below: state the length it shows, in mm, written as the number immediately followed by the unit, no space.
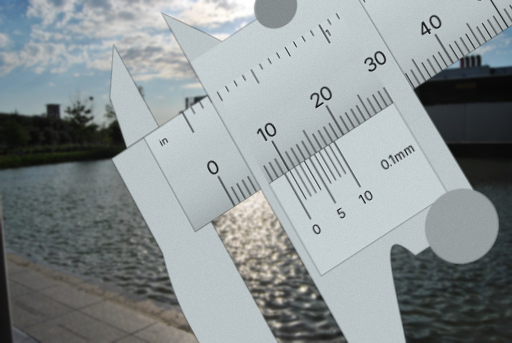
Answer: 9.2mm
